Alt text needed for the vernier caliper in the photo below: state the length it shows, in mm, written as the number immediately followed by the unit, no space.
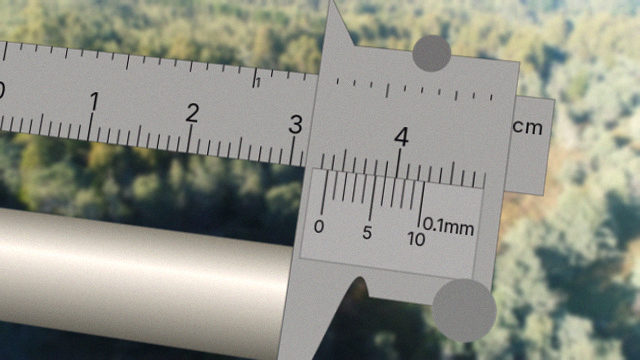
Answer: 33.6mm
